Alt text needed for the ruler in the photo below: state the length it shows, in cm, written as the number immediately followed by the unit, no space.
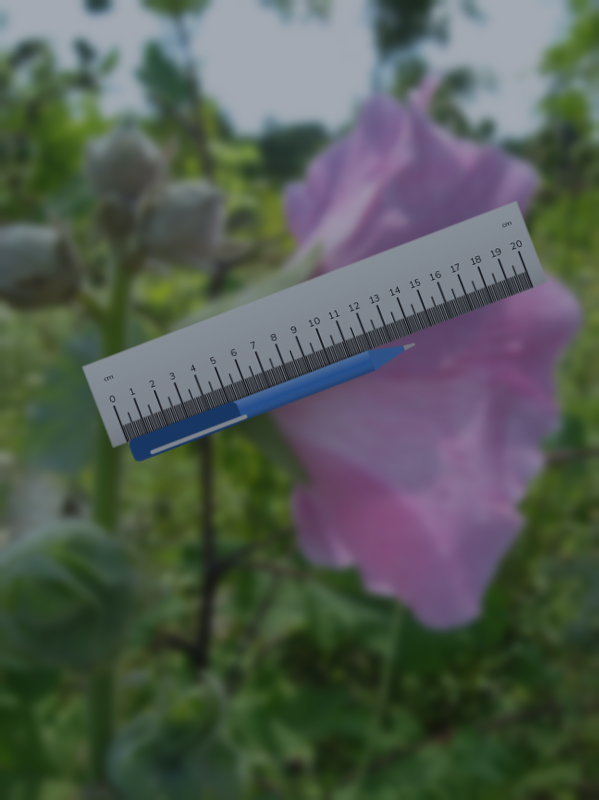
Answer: 14cm
